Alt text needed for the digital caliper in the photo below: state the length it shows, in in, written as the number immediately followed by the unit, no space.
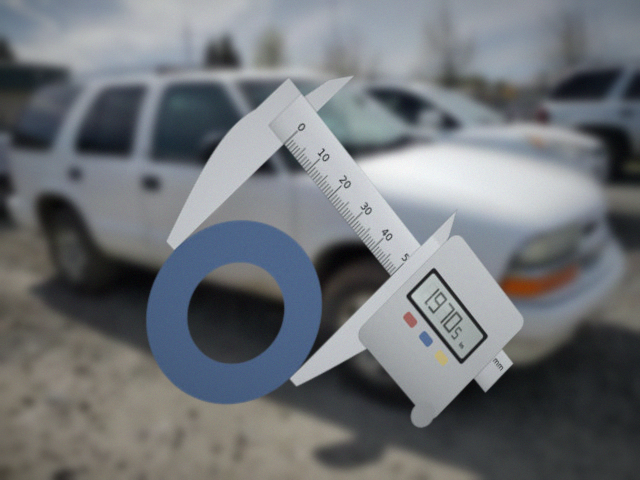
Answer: 1.9705in
